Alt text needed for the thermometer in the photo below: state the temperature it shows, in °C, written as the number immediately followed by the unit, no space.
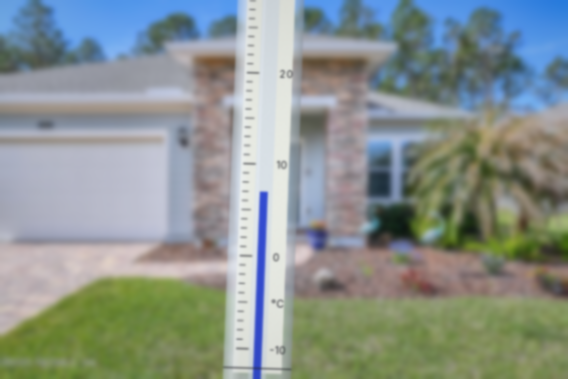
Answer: 7°C
